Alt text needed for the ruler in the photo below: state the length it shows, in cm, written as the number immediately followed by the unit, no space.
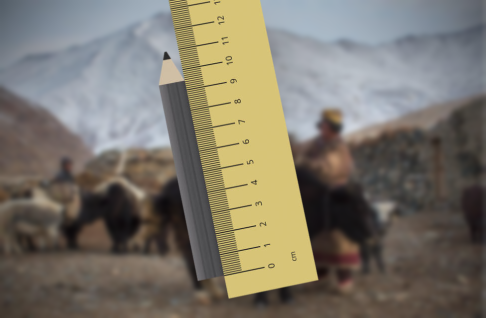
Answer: 11cm
